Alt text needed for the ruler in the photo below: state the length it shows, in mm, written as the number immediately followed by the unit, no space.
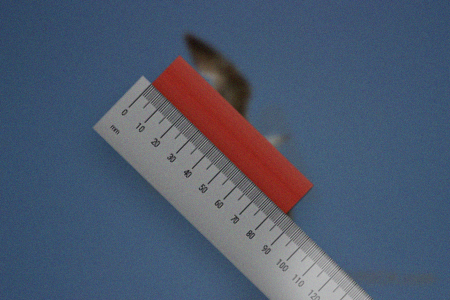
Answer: 85mm
